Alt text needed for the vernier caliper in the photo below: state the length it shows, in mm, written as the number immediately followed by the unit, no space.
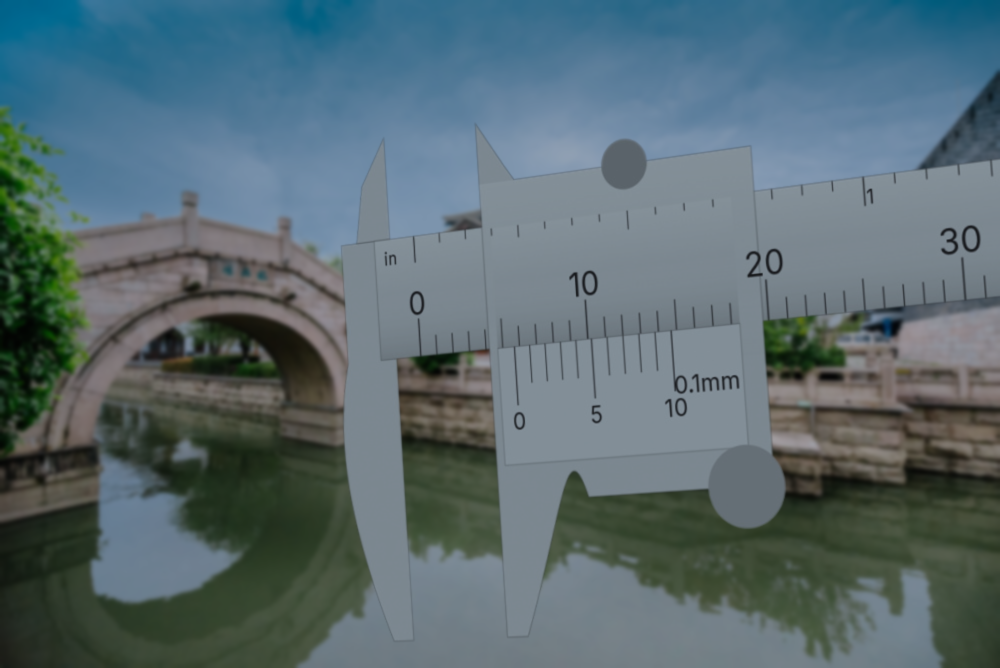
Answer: 5.7mm
